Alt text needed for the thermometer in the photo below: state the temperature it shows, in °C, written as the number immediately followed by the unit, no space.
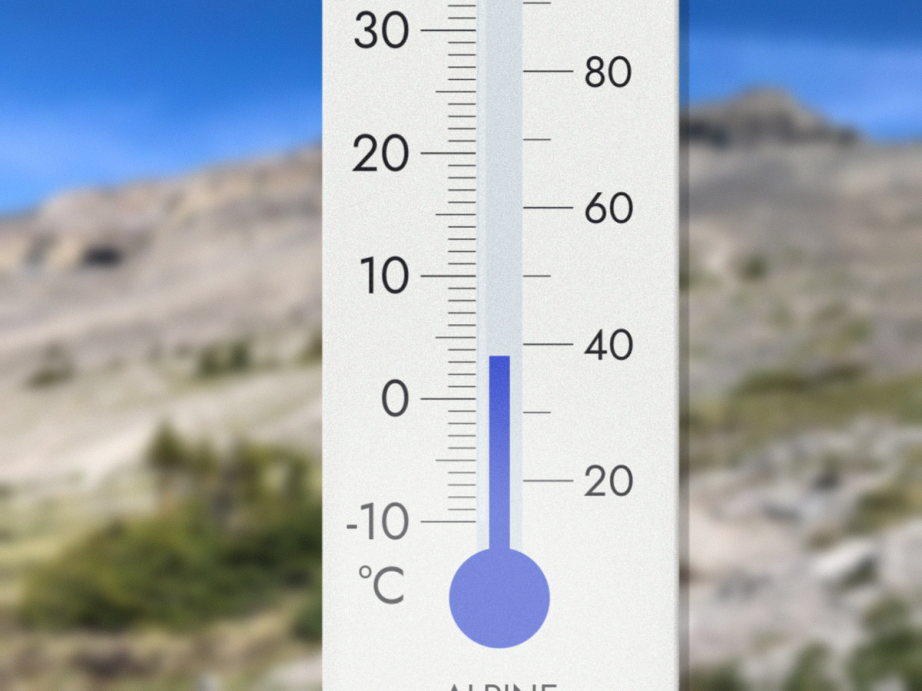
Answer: 3.5°C
